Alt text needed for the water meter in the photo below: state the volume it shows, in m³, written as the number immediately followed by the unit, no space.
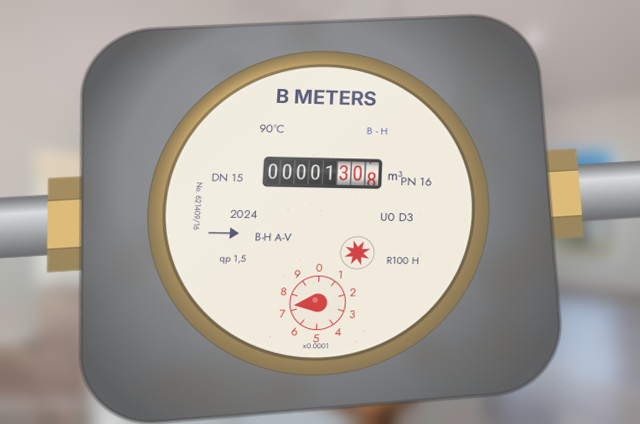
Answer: 1.3077m³
